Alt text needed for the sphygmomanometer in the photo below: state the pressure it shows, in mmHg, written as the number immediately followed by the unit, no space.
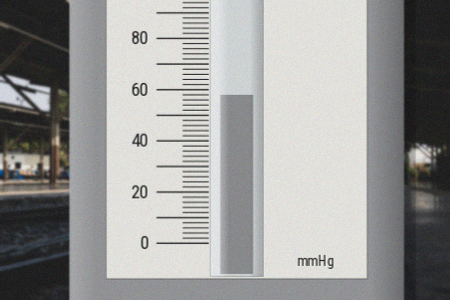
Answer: 58mmHg
